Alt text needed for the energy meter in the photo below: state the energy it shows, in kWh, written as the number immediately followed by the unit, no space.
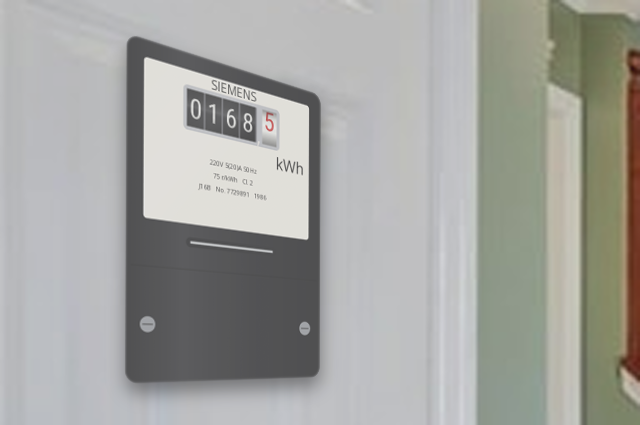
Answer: 168.5kWh
